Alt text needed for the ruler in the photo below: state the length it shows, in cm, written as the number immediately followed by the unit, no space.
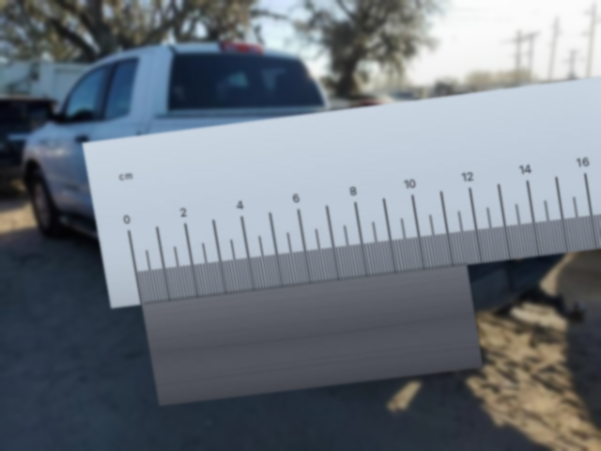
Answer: 11.5cm
